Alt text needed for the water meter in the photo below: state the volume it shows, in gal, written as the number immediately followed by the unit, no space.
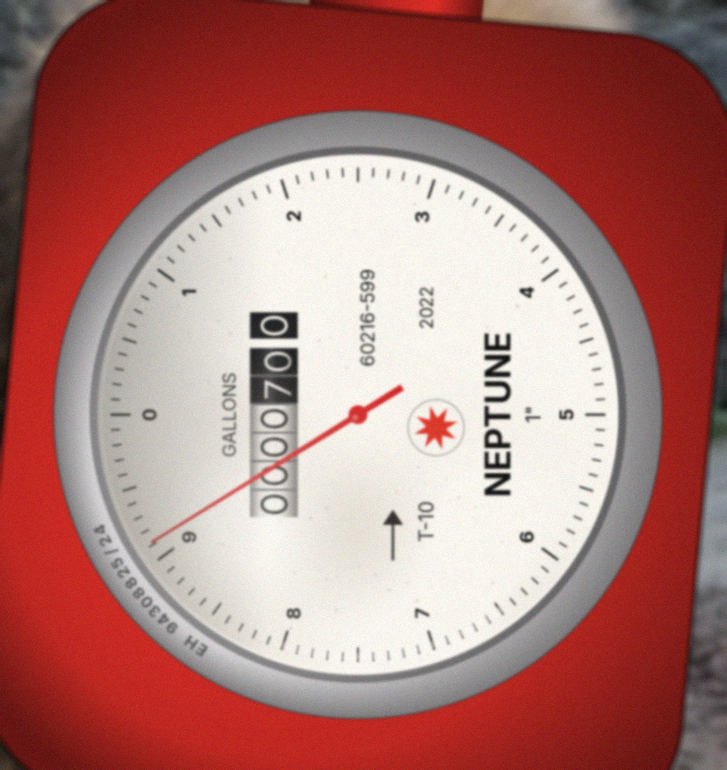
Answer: 699.1gal
